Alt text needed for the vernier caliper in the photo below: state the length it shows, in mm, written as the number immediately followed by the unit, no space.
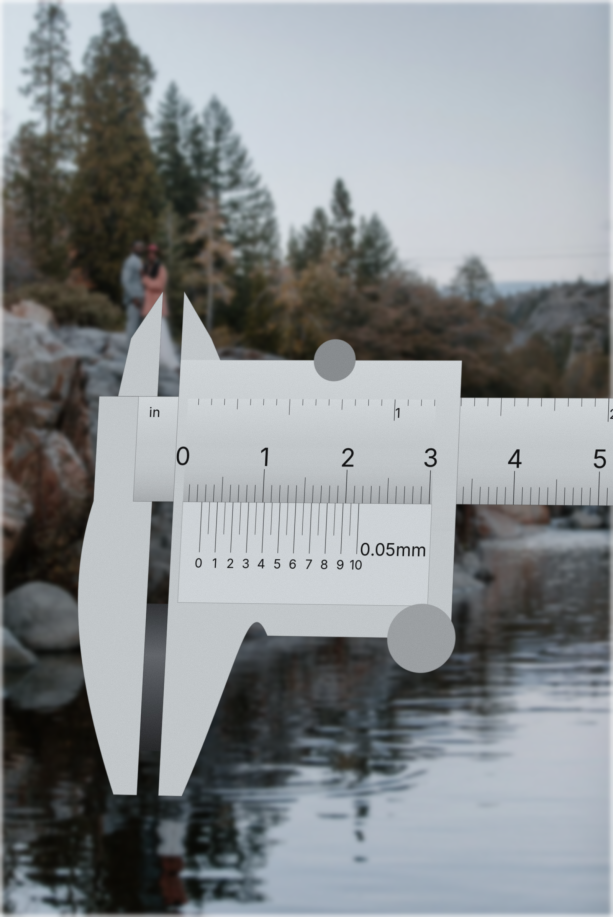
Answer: 2.6mm
